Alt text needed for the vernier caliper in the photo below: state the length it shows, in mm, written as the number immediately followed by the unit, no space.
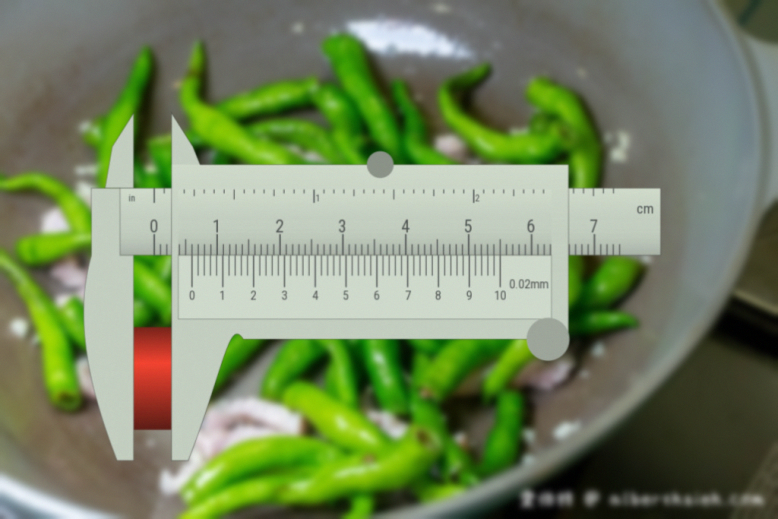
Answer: 6.0mm
